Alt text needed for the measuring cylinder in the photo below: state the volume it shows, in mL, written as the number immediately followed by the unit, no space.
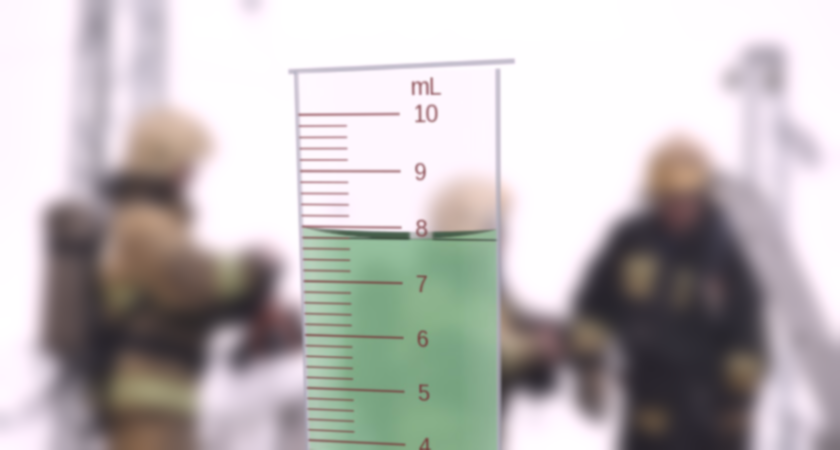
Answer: 7.8mL
